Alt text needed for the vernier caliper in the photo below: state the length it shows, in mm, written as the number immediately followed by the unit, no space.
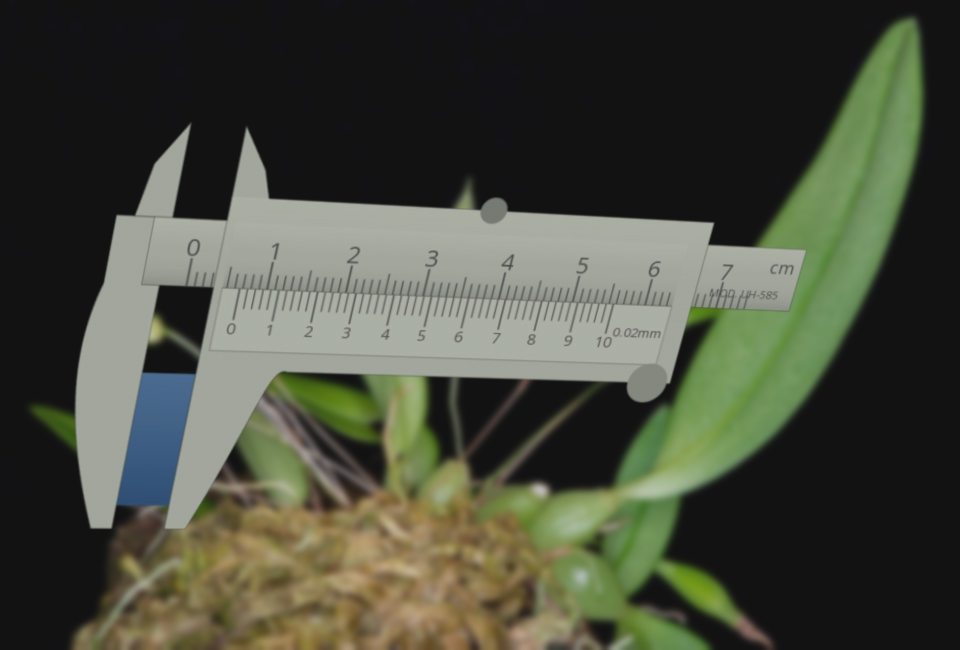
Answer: 6.6mm
